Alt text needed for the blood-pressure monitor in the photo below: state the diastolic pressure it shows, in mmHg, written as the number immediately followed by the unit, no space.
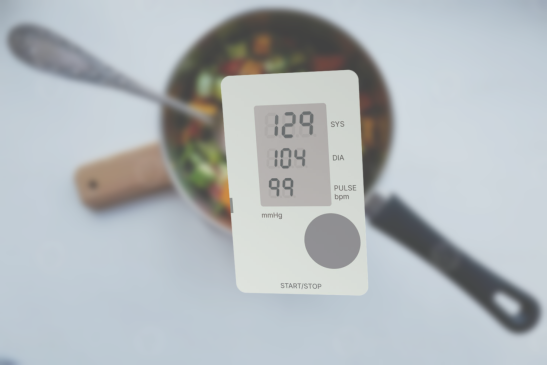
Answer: 104mmHg
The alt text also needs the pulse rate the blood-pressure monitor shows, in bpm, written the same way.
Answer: 99bpm
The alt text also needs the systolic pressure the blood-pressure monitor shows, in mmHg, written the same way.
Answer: 129mmHg
